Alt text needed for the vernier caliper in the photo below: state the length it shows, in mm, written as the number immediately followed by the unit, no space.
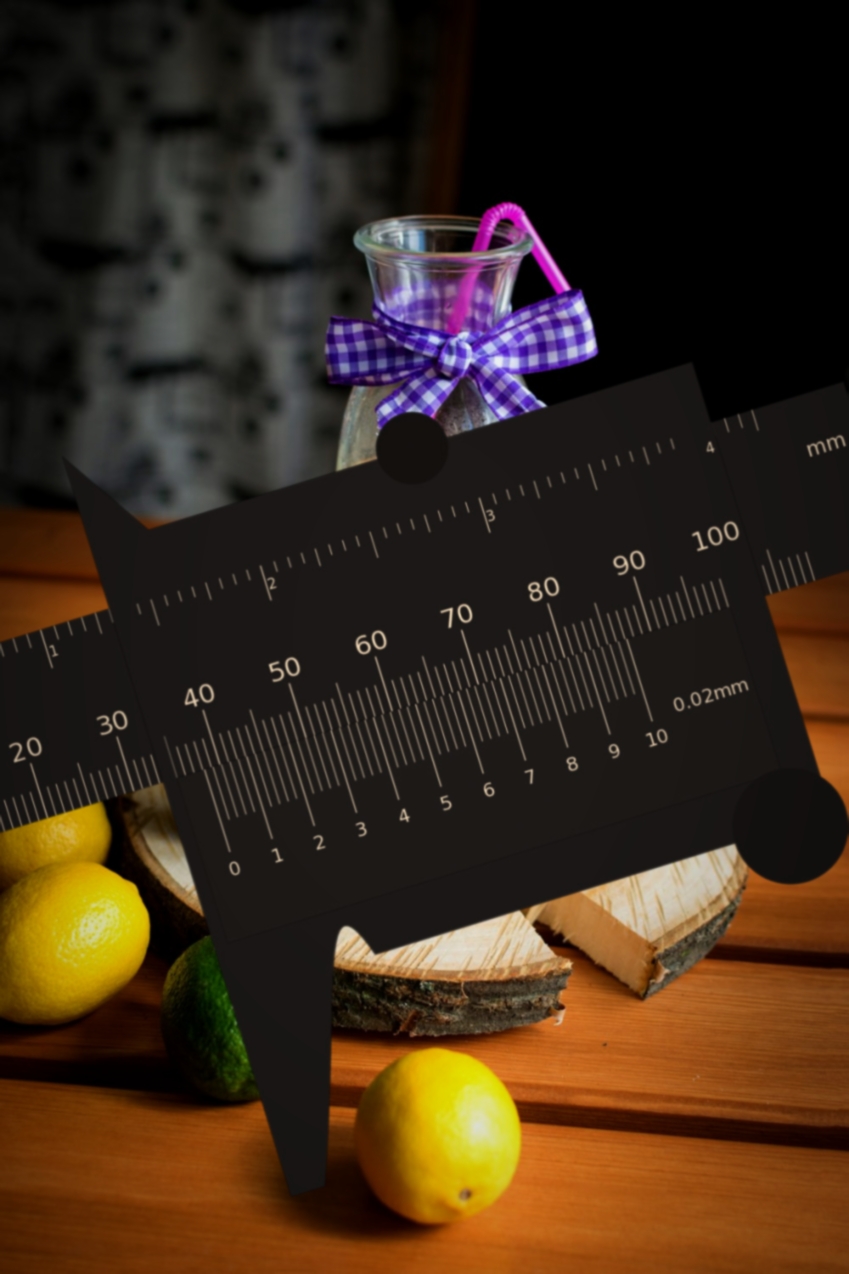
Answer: 38.2mm
